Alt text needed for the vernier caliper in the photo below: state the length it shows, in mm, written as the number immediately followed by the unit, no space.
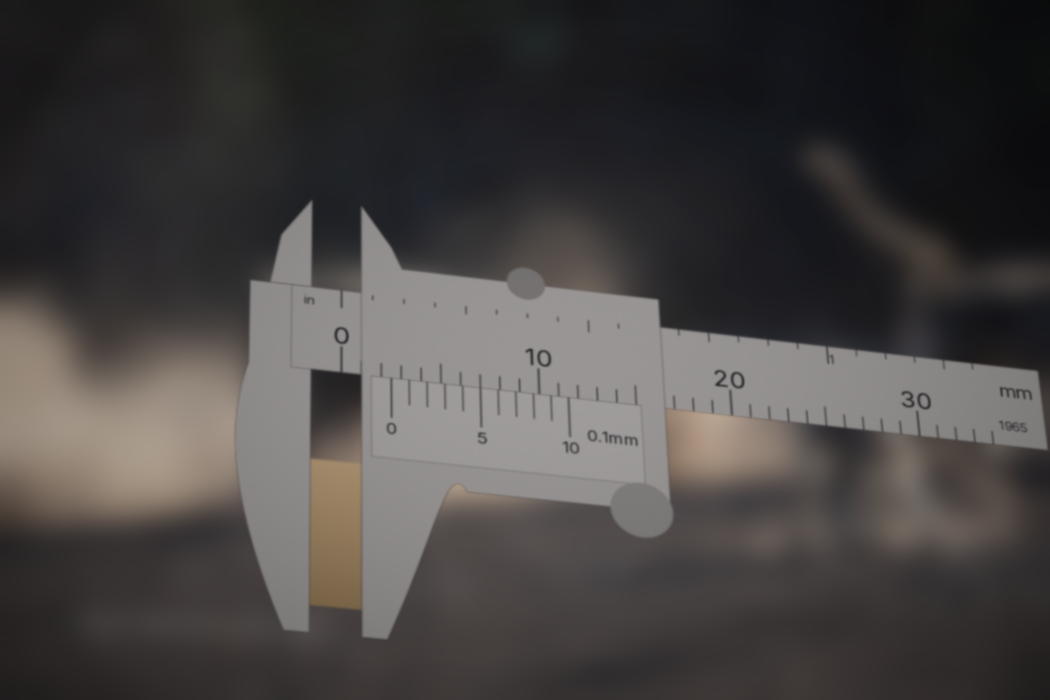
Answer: 2.5mm
